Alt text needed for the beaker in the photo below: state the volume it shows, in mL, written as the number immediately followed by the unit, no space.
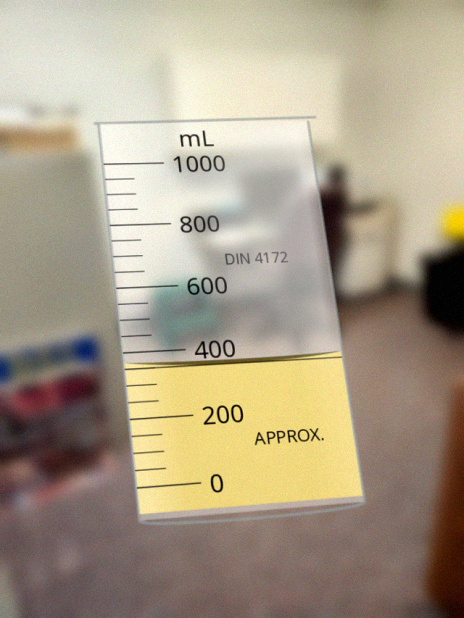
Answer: 350mL
